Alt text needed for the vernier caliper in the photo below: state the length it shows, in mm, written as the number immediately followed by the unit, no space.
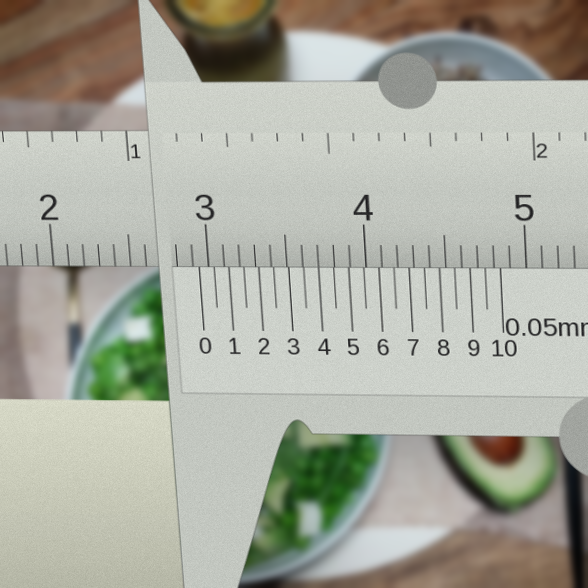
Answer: 29.4mm
